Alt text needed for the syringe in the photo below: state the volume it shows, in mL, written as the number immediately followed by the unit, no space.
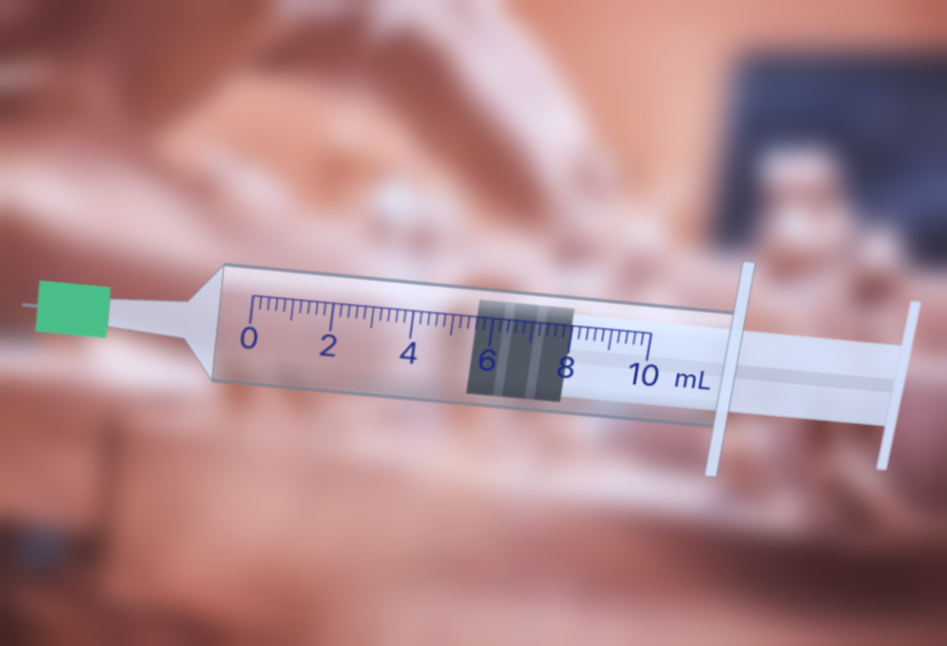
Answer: 5.6mL
